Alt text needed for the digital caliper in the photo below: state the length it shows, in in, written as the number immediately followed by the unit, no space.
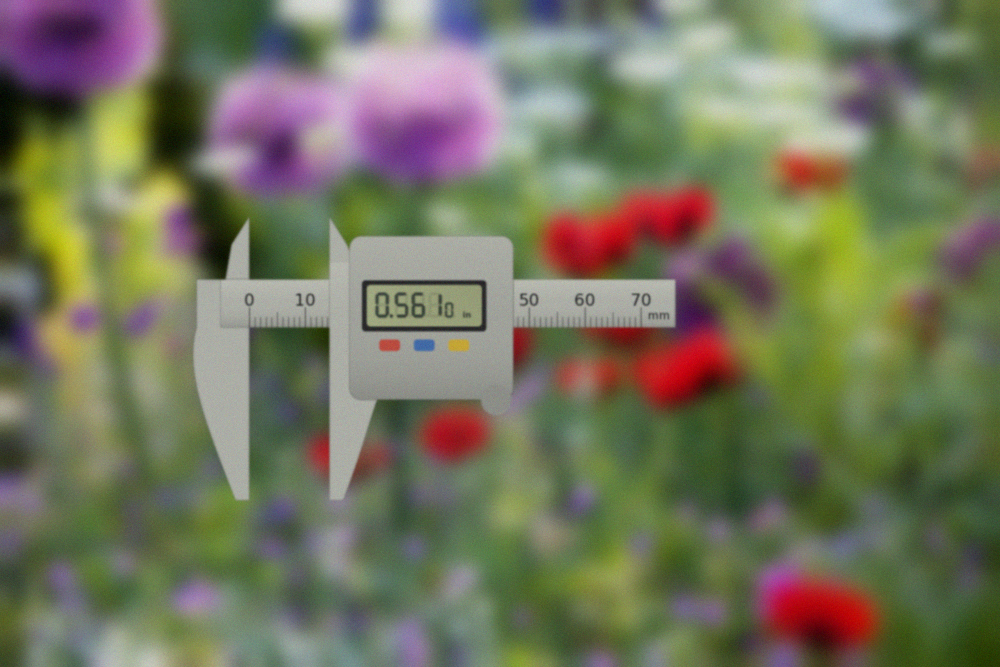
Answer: 0.5610in
